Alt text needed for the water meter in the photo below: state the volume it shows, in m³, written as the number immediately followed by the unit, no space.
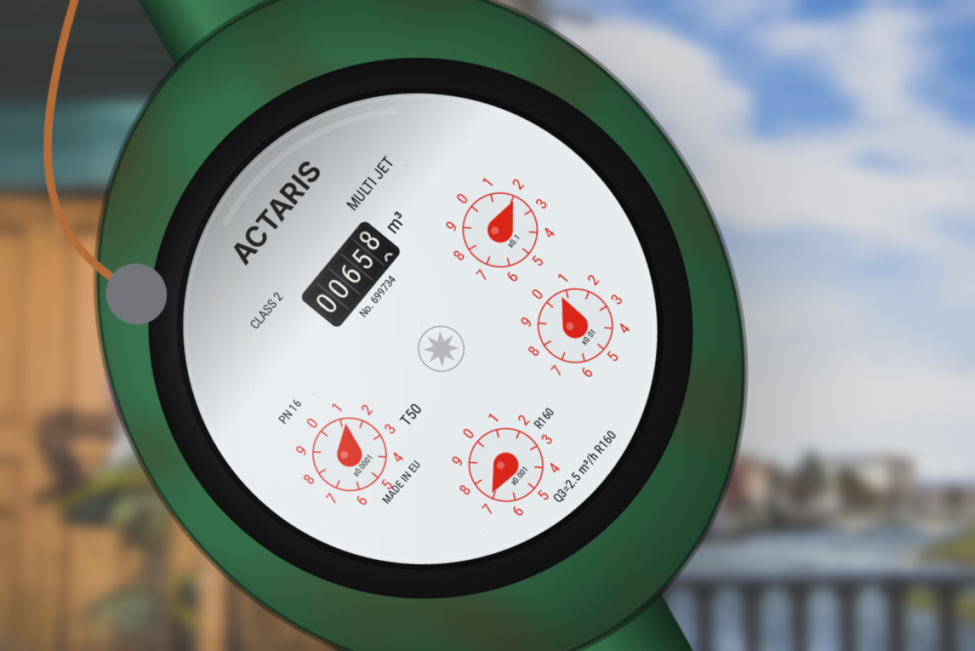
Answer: 658.2071m³
